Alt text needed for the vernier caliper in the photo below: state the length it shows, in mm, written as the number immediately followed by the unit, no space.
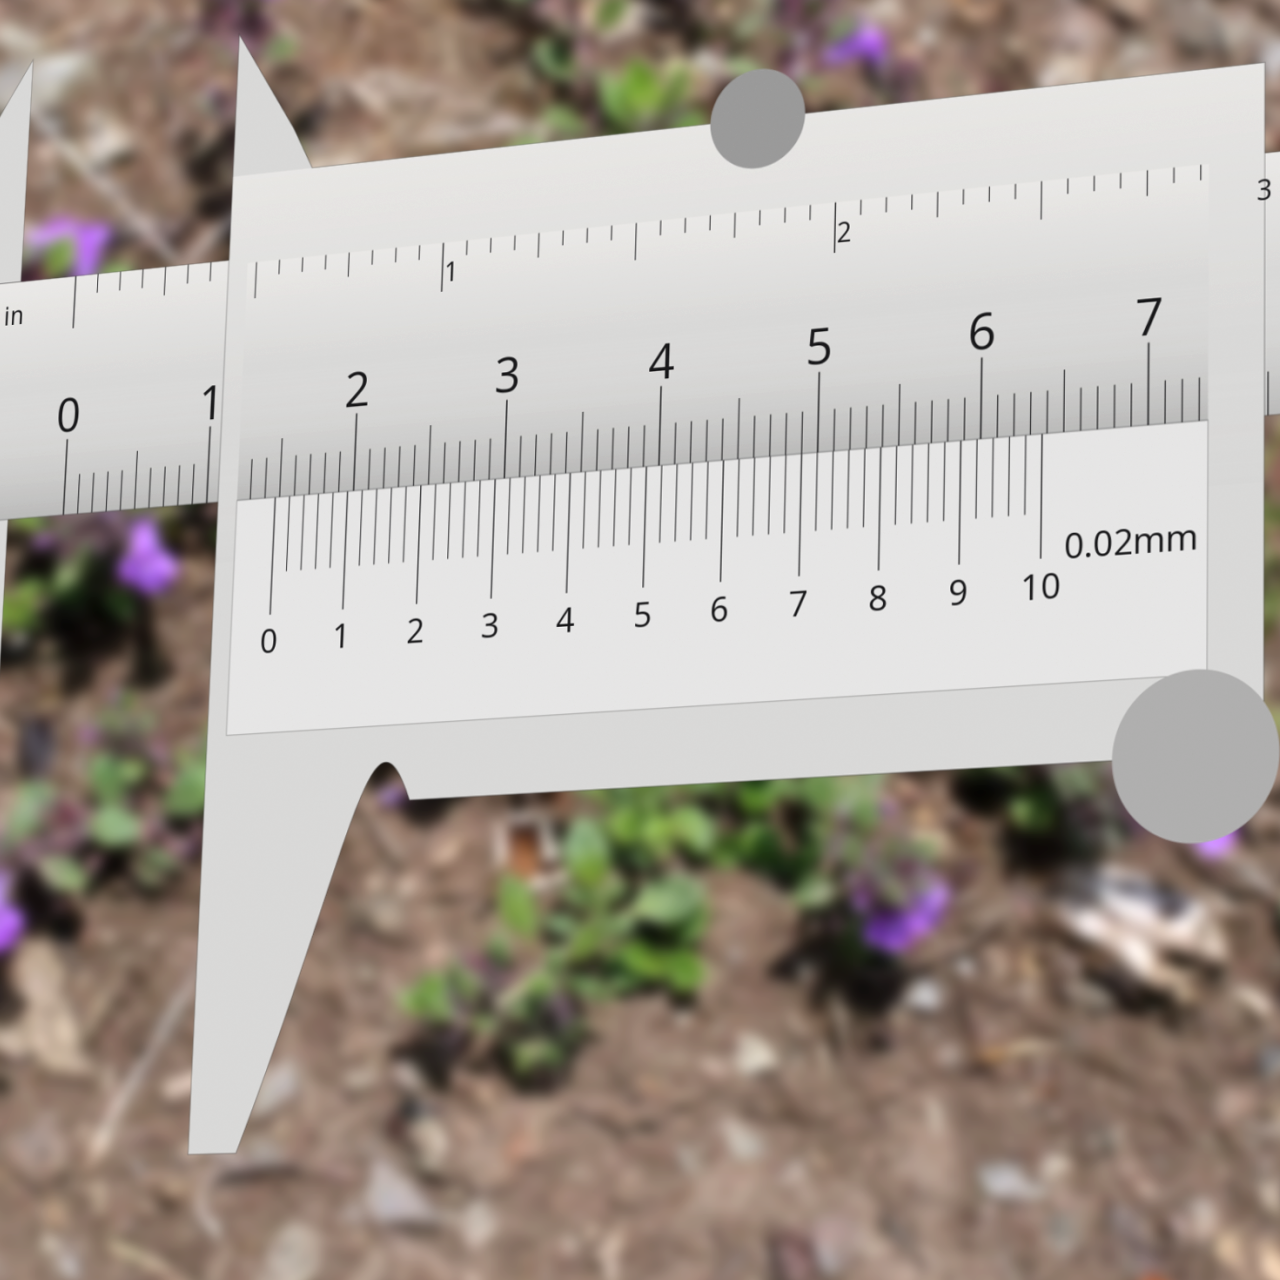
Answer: 14.7mm
